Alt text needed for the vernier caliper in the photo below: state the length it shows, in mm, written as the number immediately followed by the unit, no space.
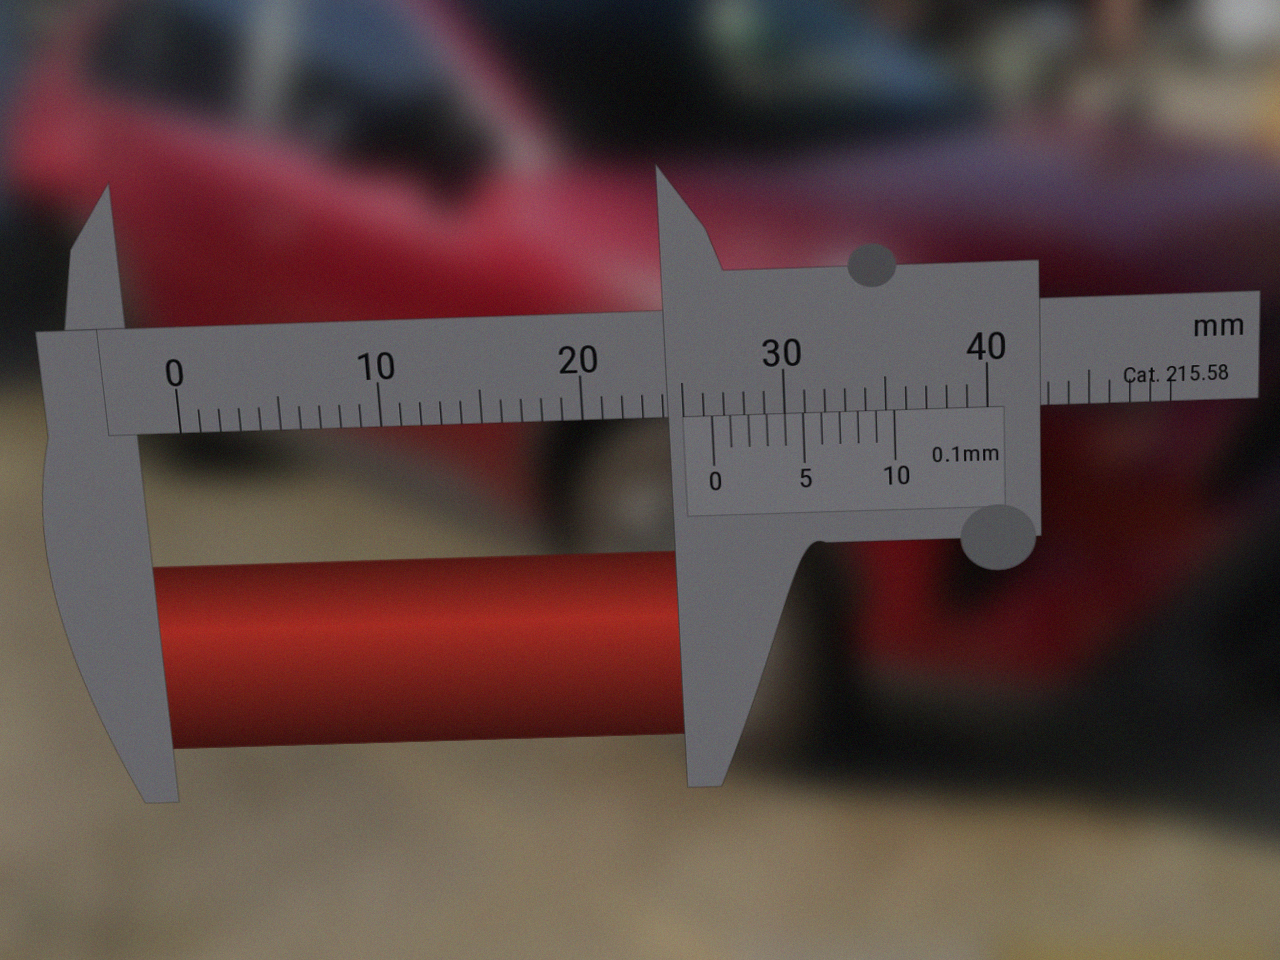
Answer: 26.4mm
